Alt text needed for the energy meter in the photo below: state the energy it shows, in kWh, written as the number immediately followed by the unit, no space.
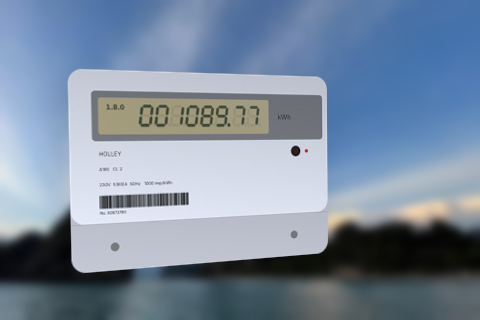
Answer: 1089.77kWh
